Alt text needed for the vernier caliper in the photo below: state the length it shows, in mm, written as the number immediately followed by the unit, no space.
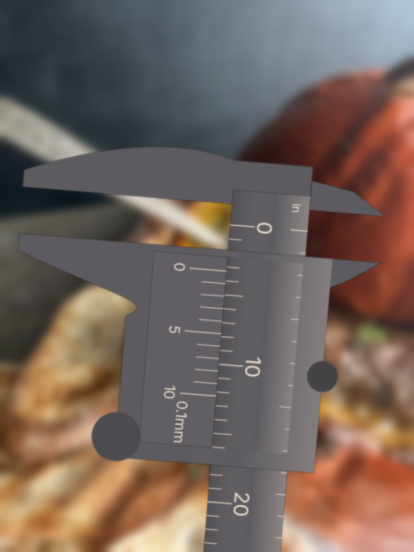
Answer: 3.3mm
